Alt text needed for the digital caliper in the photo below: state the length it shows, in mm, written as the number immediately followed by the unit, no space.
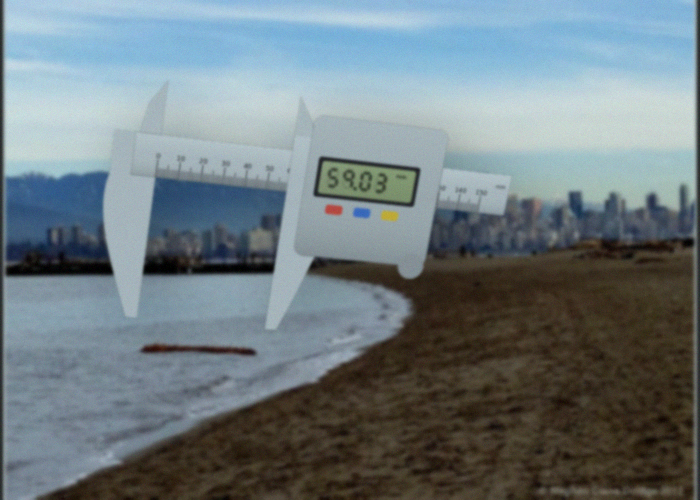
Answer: 59.03mm
